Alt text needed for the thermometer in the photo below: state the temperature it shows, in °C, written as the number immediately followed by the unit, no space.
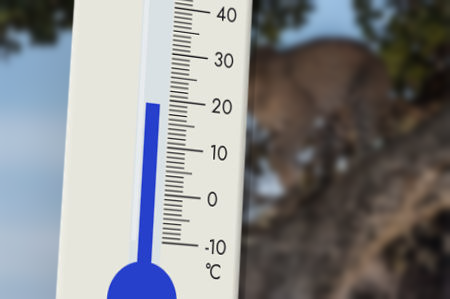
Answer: 19°C
